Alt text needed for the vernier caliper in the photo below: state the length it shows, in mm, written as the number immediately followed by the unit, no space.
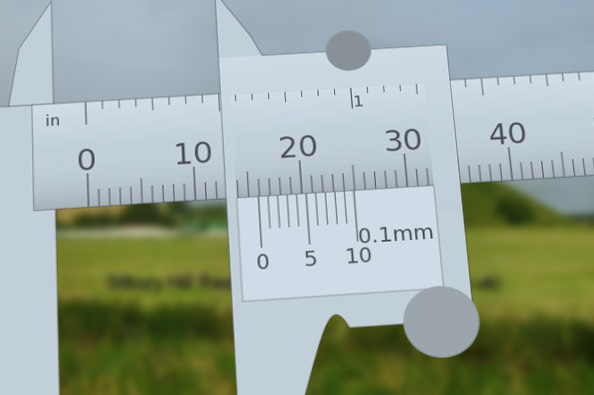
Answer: 15.9mm
